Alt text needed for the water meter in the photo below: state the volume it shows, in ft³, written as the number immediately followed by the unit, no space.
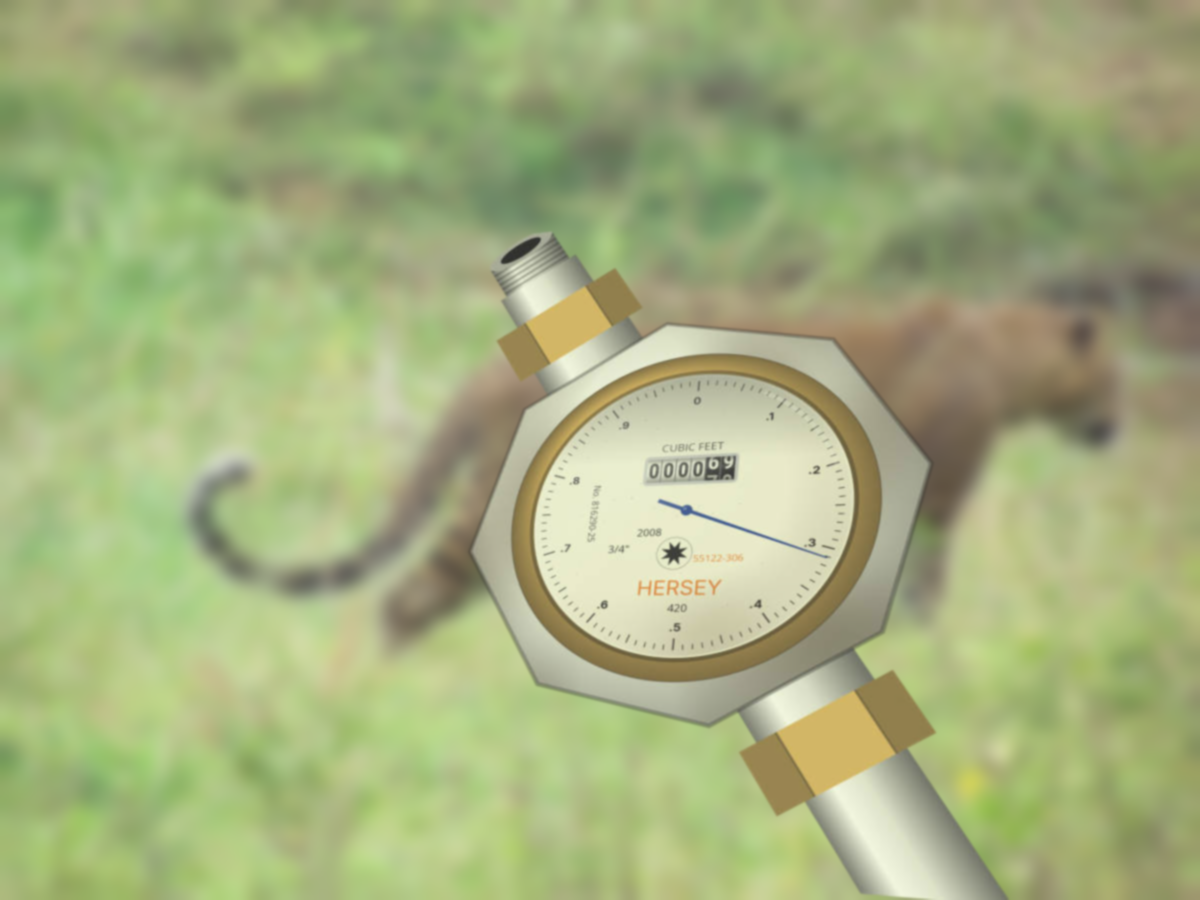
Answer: 69.31ft³
